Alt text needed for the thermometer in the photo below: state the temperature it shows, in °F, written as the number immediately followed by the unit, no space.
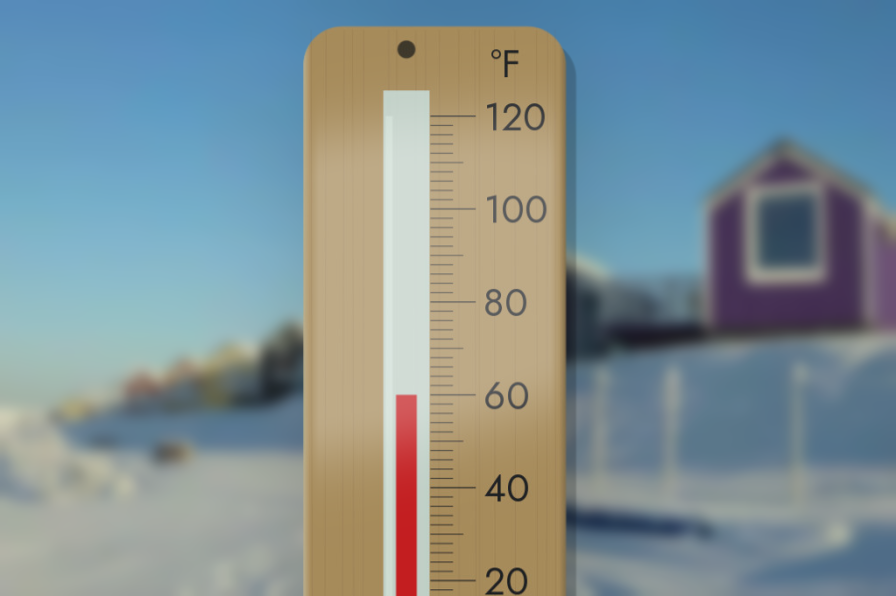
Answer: 60°F
